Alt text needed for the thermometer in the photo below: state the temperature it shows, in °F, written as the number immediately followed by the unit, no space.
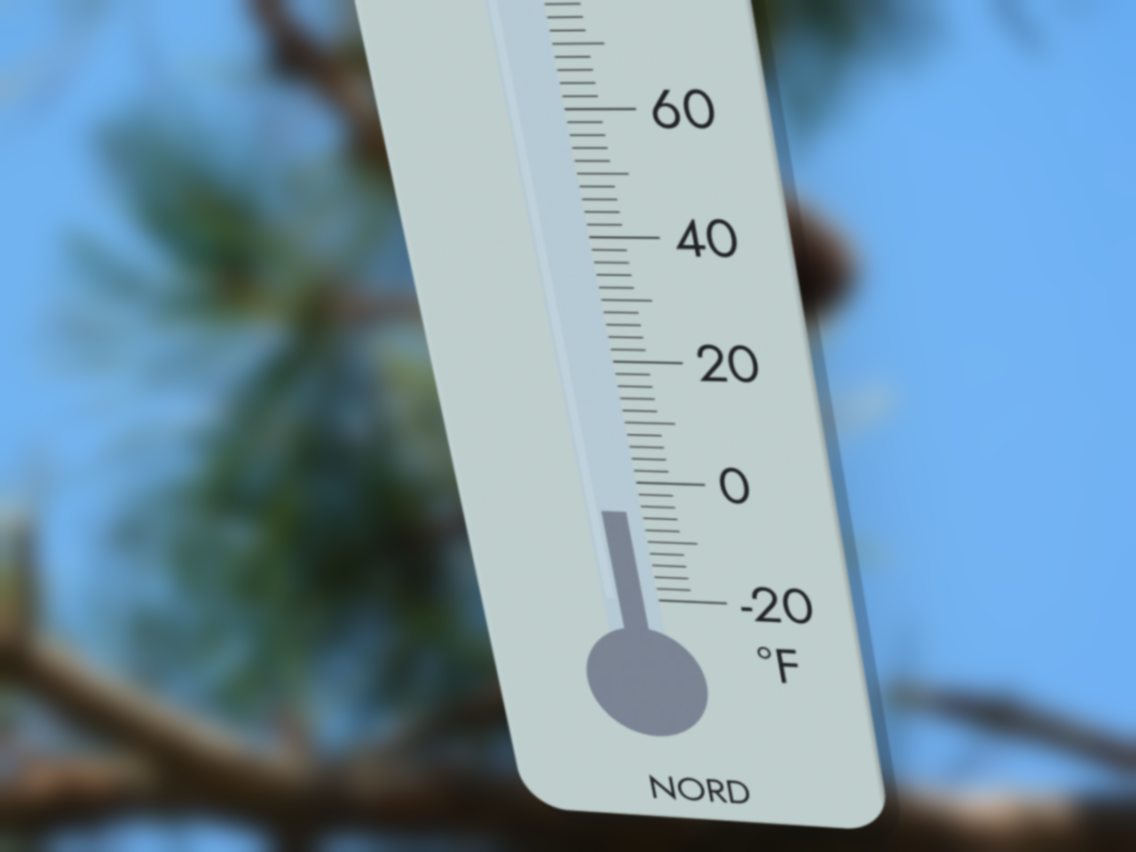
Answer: -5°F
